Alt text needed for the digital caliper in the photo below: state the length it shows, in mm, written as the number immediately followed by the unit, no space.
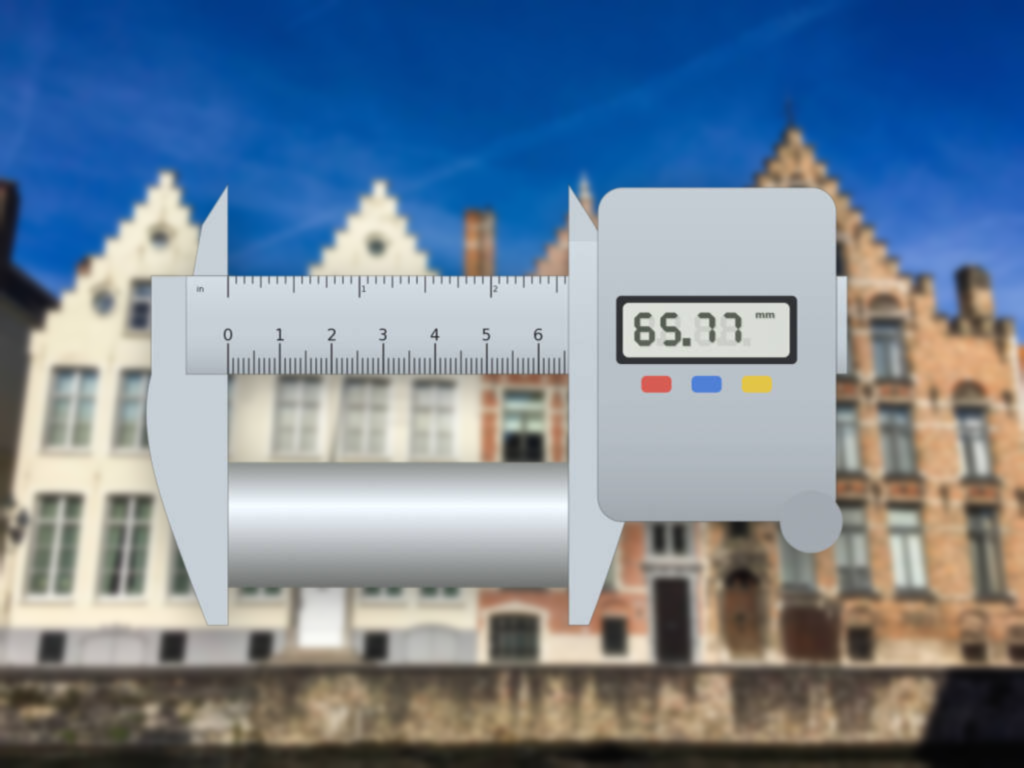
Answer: 65.77mm
